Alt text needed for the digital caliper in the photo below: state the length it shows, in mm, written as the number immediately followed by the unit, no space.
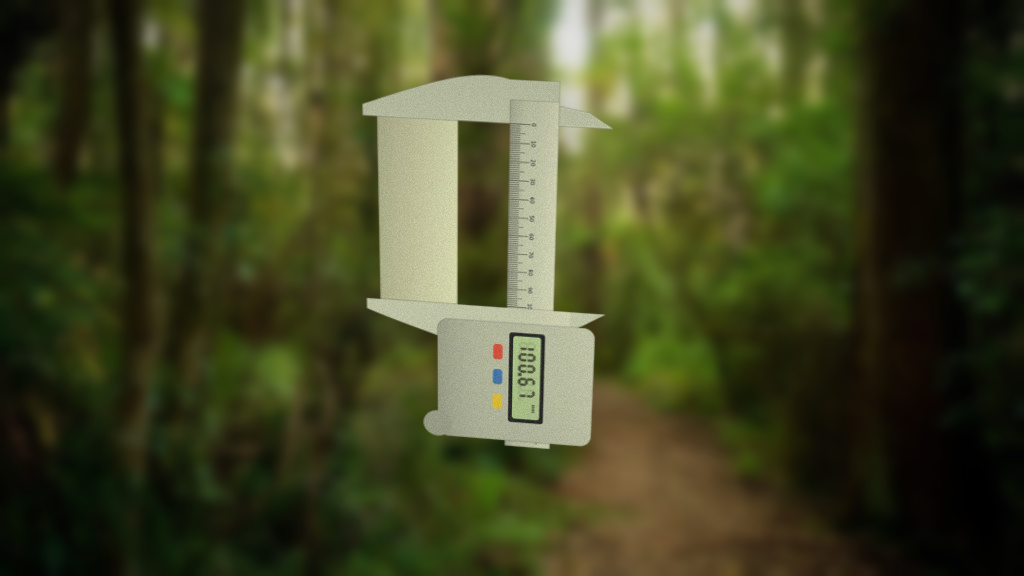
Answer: 100.67mm
